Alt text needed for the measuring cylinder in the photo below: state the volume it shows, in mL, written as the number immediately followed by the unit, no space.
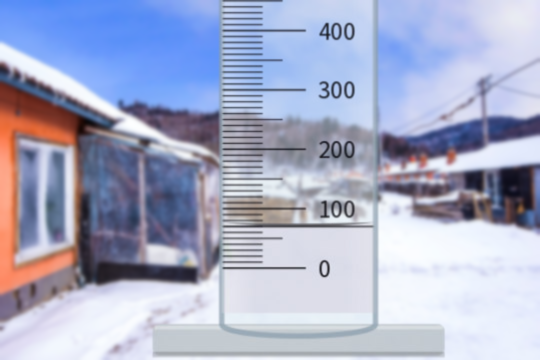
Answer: 70mL
